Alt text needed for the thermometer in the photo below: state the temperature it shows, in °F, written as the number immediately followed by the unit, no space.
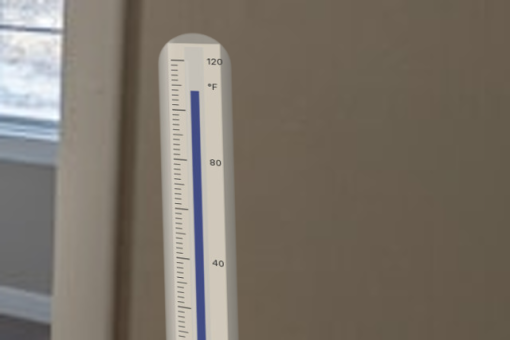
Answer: 108°F
